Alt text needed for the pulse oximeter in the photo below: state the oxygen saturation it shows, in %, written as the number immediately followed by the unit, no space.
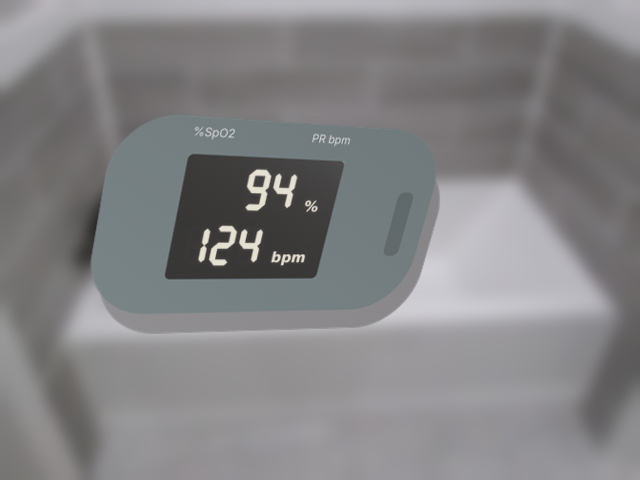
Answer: 94%
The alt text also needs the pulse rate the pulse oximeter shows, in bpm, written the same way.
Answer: 124bpm
